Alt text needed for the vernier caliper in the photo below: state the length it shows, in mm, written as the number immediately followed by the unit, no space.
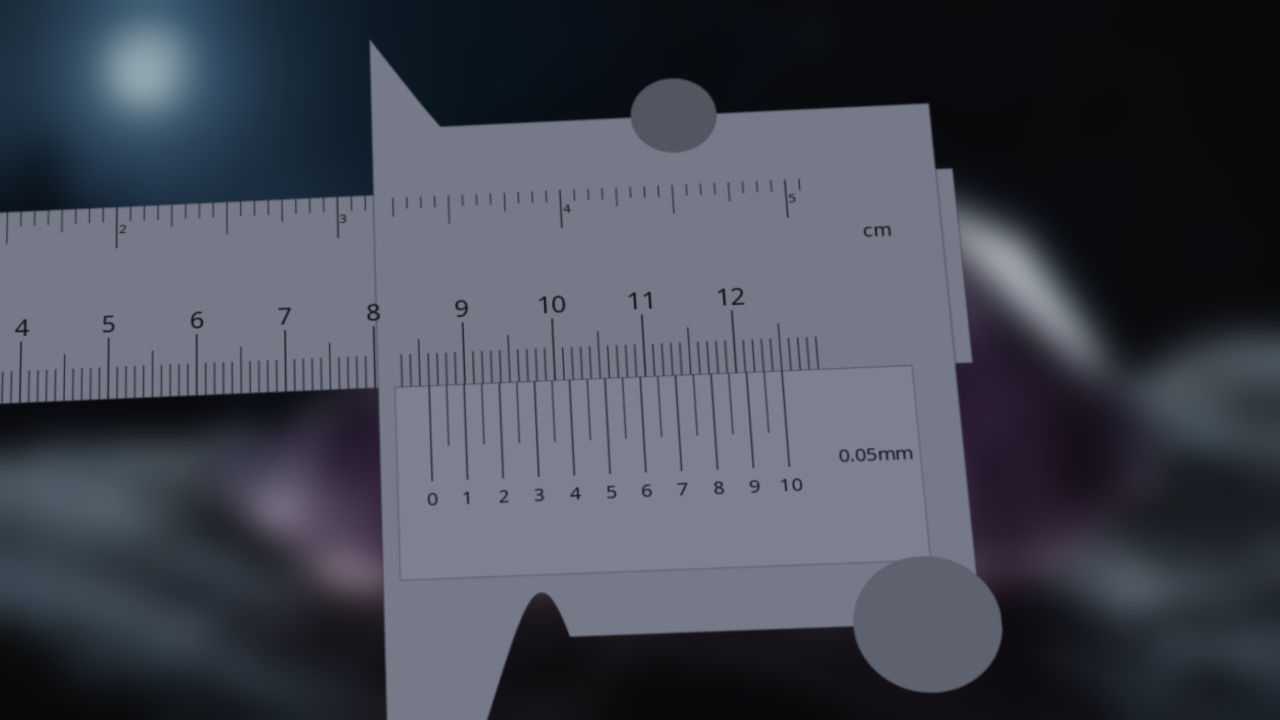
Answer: 86.0mm
